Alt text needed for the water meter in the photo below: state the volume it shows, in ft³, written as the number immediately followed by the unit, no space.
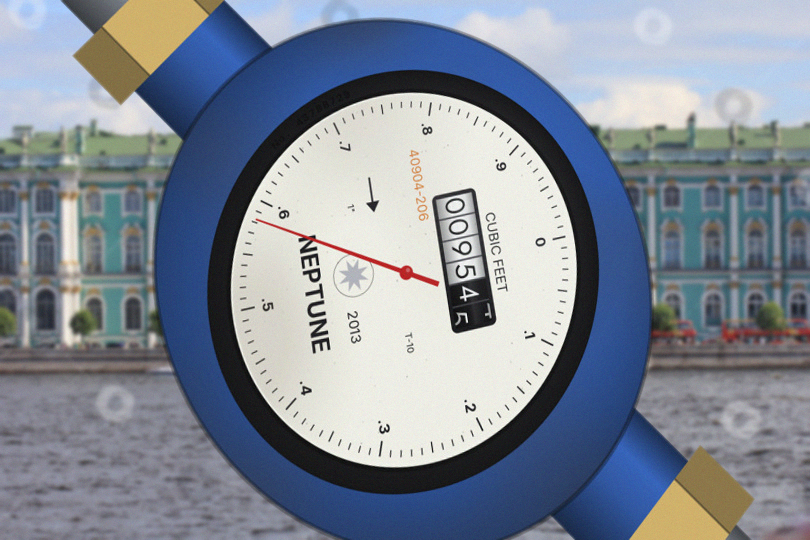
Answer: 9544.58ft³
